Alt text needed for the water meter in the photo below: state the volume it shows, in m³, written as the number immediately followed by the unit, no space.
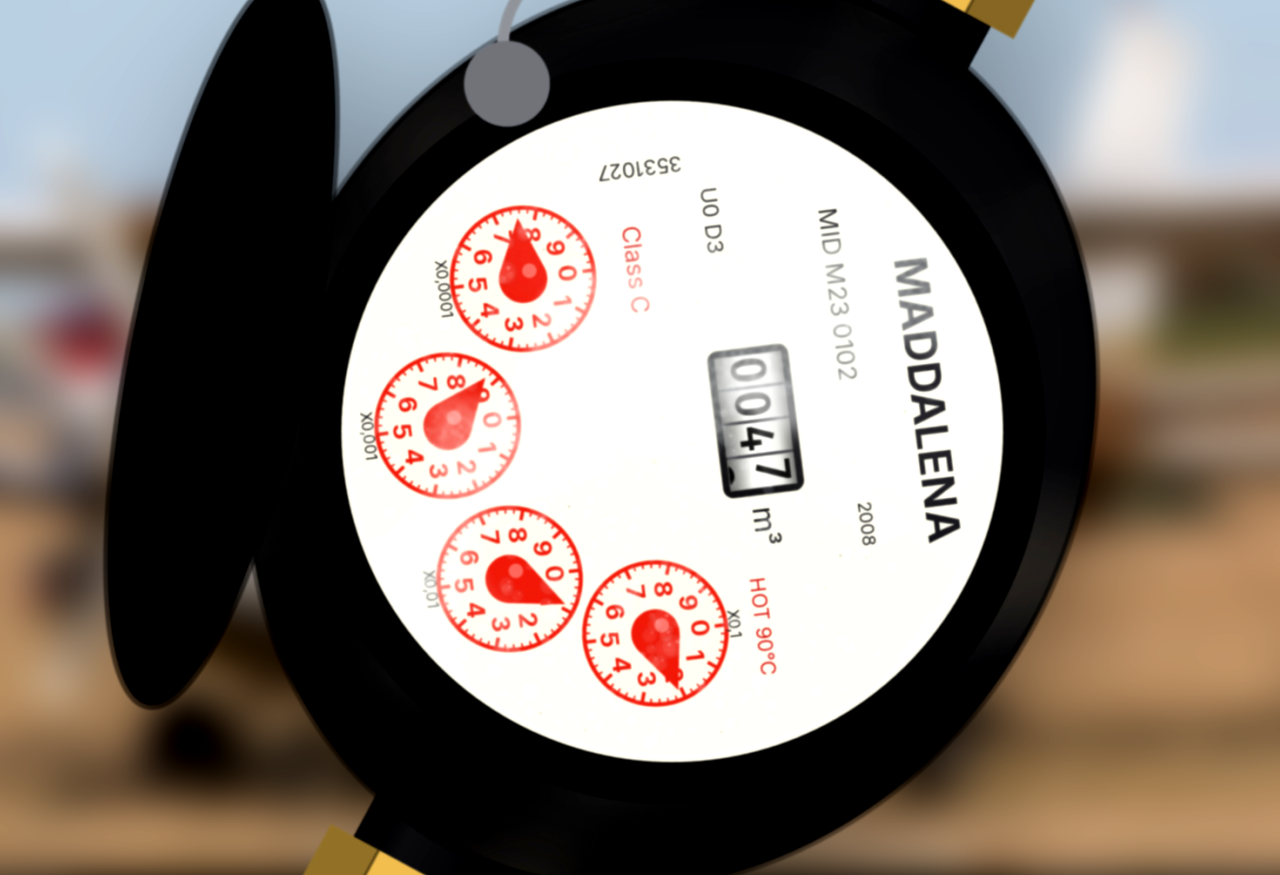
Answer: 47.2087m³
